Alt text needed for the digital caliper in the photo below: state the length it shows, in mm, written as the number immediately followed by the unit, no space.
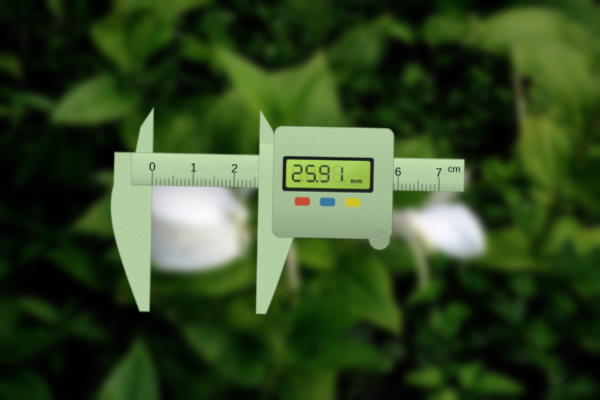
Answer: 25.91mm
